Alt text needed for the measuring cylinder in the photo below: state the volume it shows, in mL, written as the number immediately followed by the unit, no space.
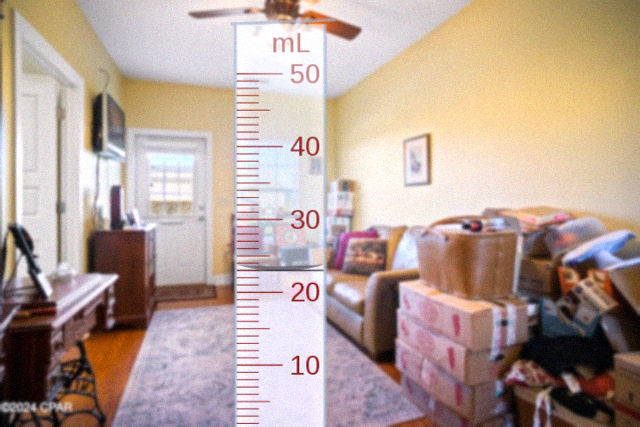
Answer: 23mL
